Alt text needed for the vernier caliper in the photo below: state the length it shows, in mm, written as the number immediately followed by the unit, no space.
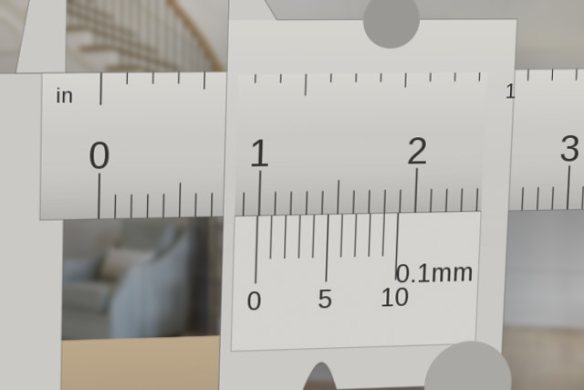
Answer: 9.9mm
